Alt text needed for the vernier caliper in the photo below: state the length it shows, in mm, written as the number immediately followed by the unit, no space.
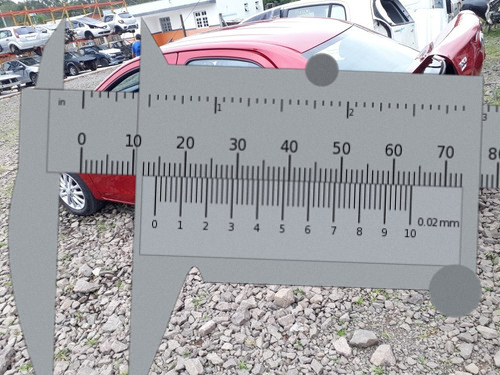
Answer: 14.5mm
